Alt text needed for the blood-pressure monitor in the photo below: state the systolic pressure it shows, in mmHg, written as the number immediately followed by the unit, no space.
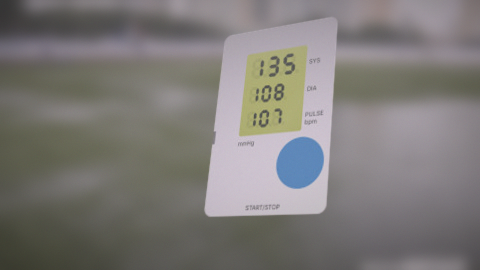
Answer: 135mmHg
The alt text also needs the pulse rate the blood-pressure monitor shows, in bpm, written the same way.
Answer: 107bpm
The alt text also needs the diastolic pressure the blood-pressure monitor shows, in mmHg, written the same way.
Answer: 108mmHg
